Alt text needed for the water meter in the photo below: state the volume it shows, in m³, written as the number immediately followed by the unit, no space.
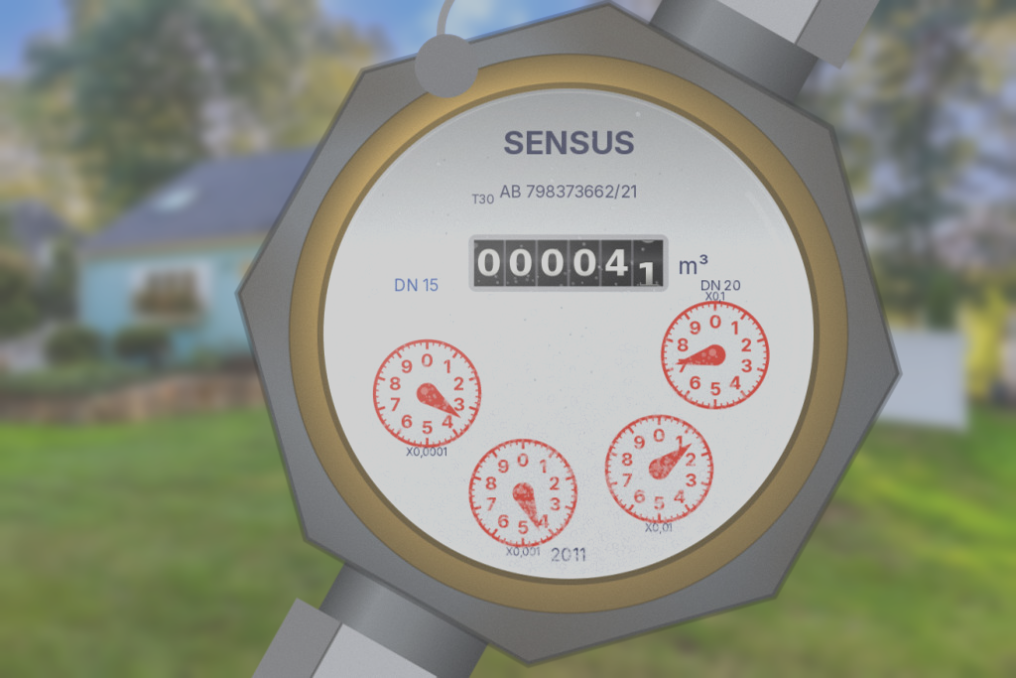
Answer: 40.7143m³
